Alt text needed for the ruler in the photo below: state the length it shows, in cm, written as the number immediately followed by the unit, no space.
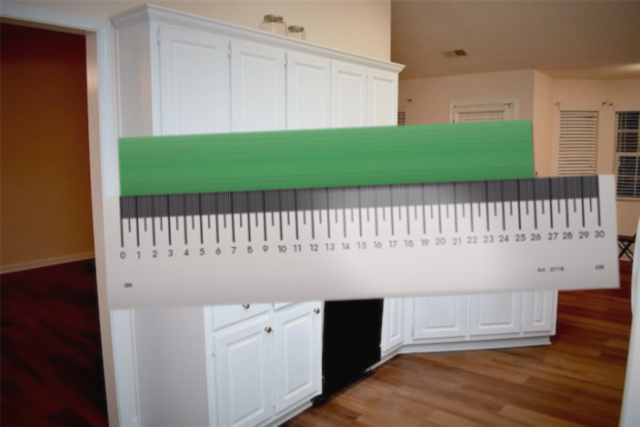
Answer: 26cm
